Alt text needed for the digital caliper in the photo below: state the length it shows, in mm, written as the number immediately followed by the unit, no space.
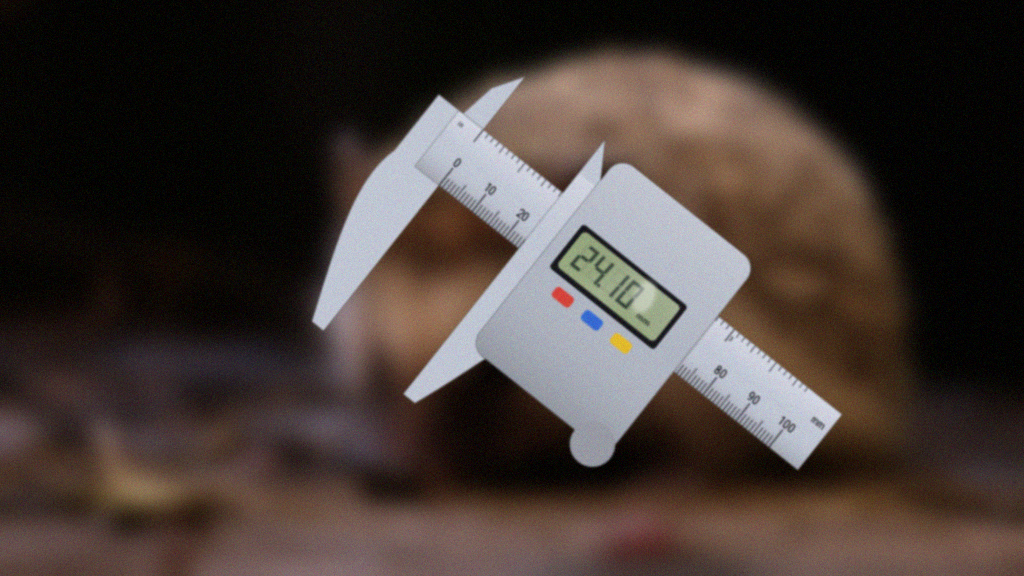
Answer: 24.10mm
